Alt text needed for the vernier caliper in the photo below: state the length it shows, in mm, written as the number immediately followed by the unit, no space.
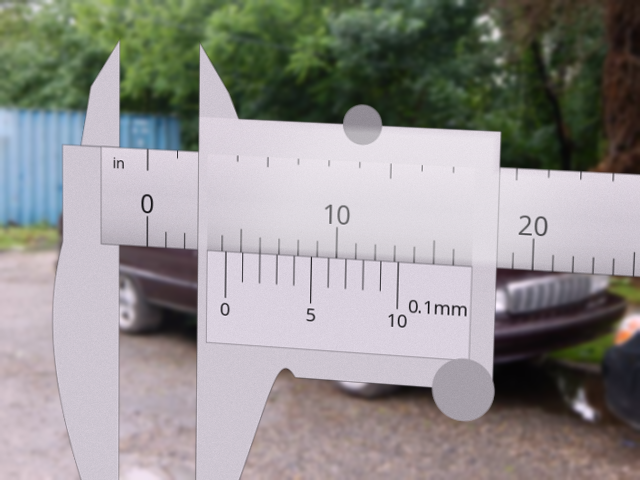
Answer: 4.2mm
